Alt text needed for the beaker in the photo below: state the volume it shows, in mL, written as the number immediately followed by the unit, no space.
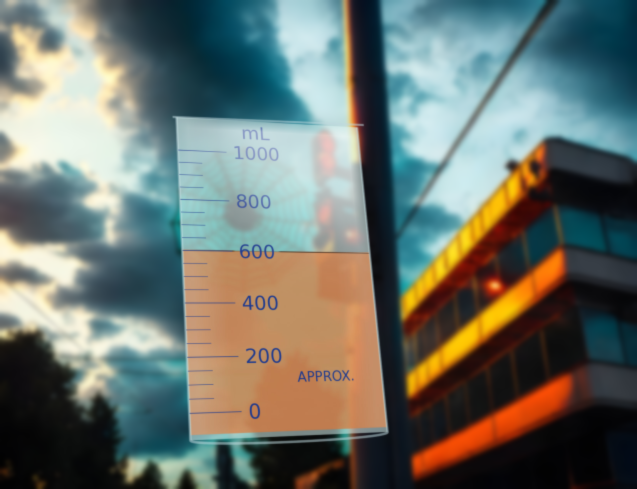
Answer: 600mL
